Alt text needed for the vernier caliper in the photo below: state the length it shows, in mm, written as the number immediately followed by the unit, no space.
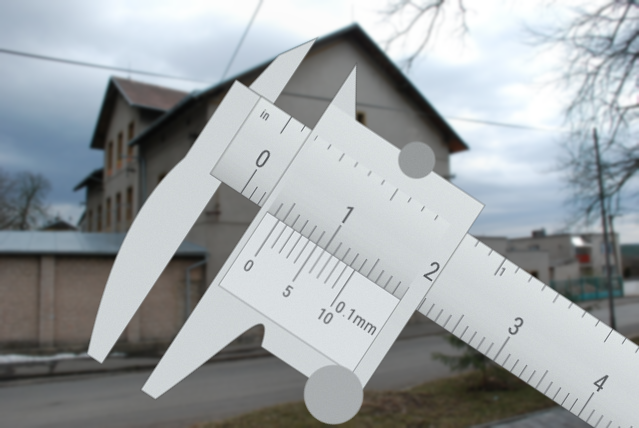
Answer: 4.6mm
